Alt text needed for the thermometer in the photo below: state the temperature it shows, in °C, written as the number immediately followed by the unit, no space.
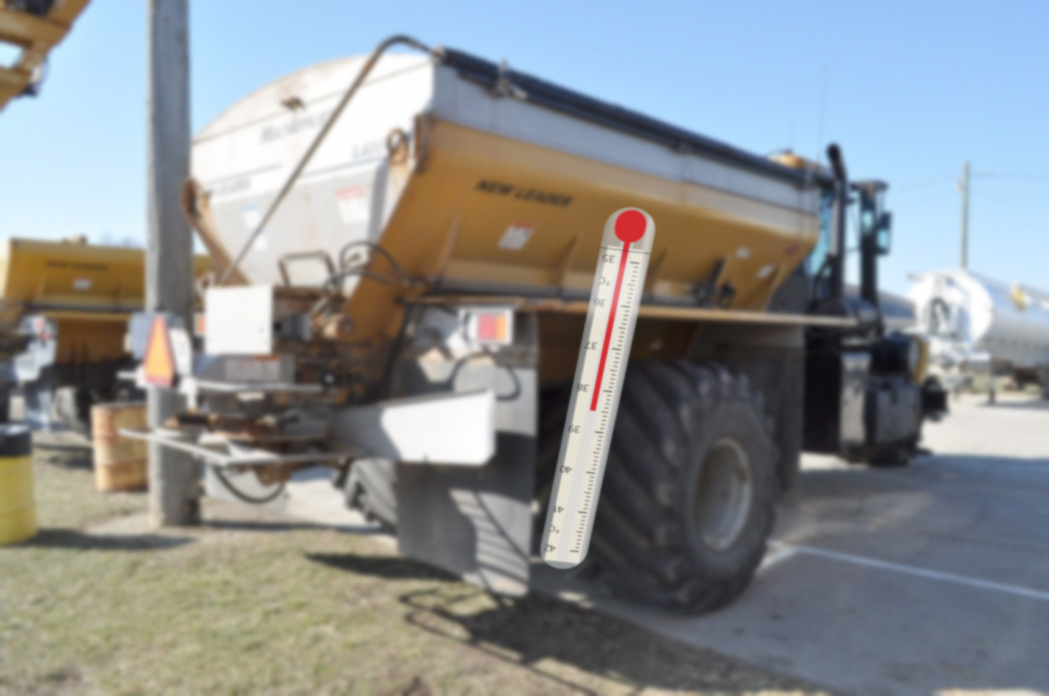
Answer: 38.5°C
